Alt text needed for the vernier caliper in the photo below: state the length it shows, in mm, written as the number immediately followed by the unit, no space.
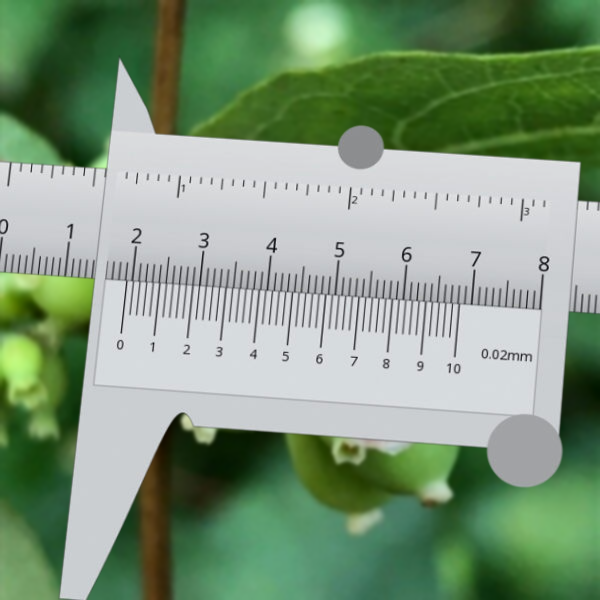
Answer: 19.2mm
